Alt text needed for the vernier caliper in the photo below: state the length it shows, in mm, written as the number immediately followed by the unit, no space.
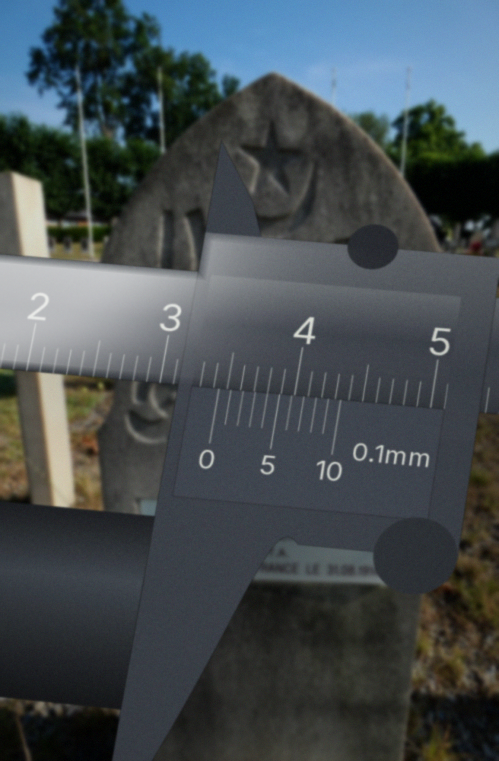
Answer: 34.4mm
